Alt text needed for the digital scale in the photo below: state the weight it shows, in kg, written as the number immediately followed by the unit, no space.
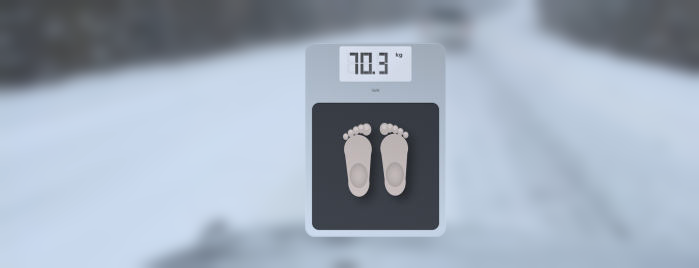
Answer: 70.3kg
